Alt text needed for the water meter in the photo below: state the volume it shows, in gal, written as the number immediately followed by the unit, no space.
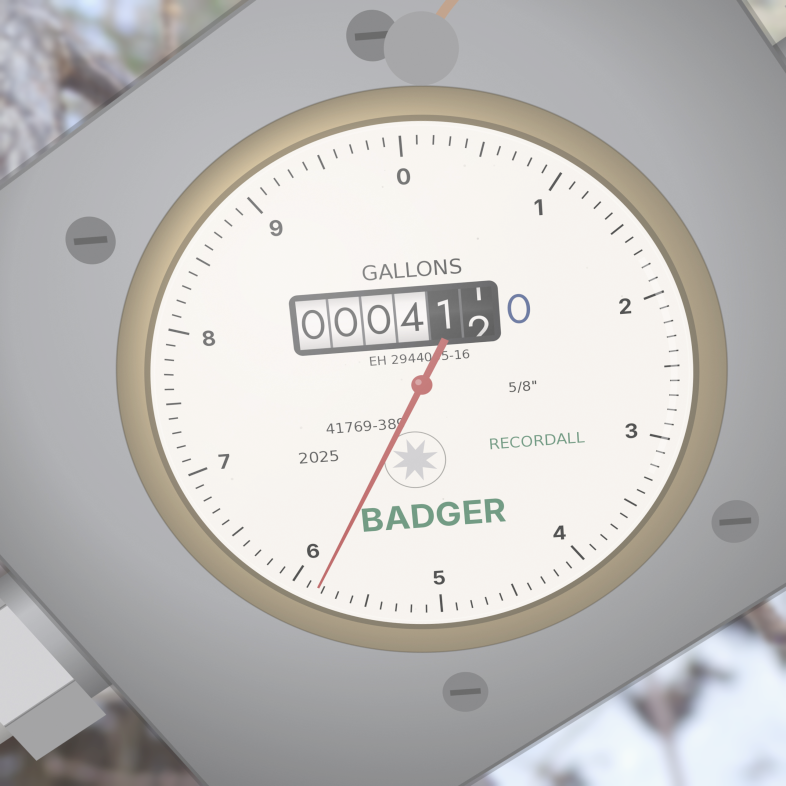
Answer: 4115.8gal
